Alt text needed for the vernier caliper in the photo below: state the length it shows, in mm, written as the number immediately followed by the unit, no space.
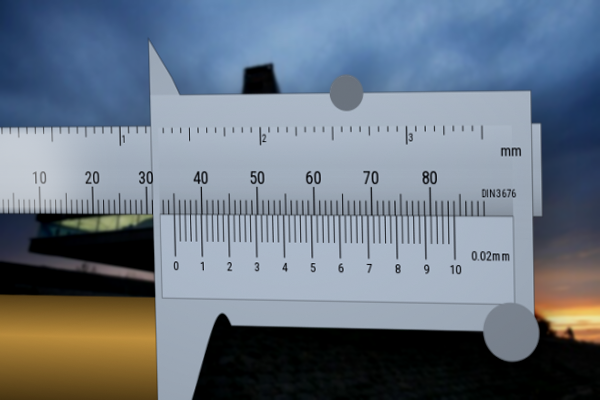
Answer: 35.0mm
